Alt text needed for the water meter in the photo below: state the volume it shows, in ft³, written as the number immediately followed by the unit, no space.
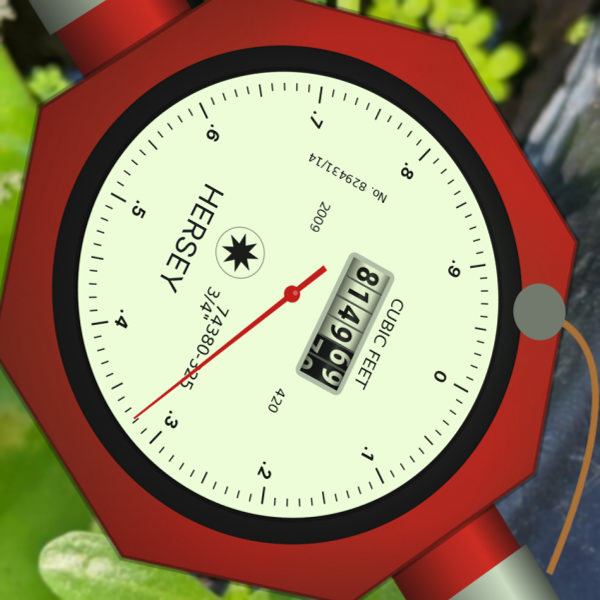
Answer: 814969.32ft³
